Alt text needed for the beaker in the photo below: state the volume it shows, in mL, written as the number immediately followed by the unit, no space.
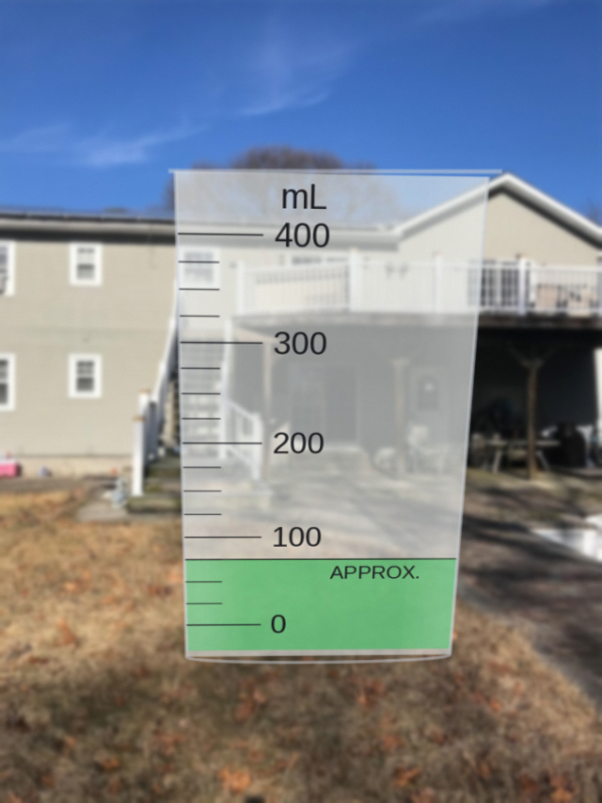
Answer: 75mL
